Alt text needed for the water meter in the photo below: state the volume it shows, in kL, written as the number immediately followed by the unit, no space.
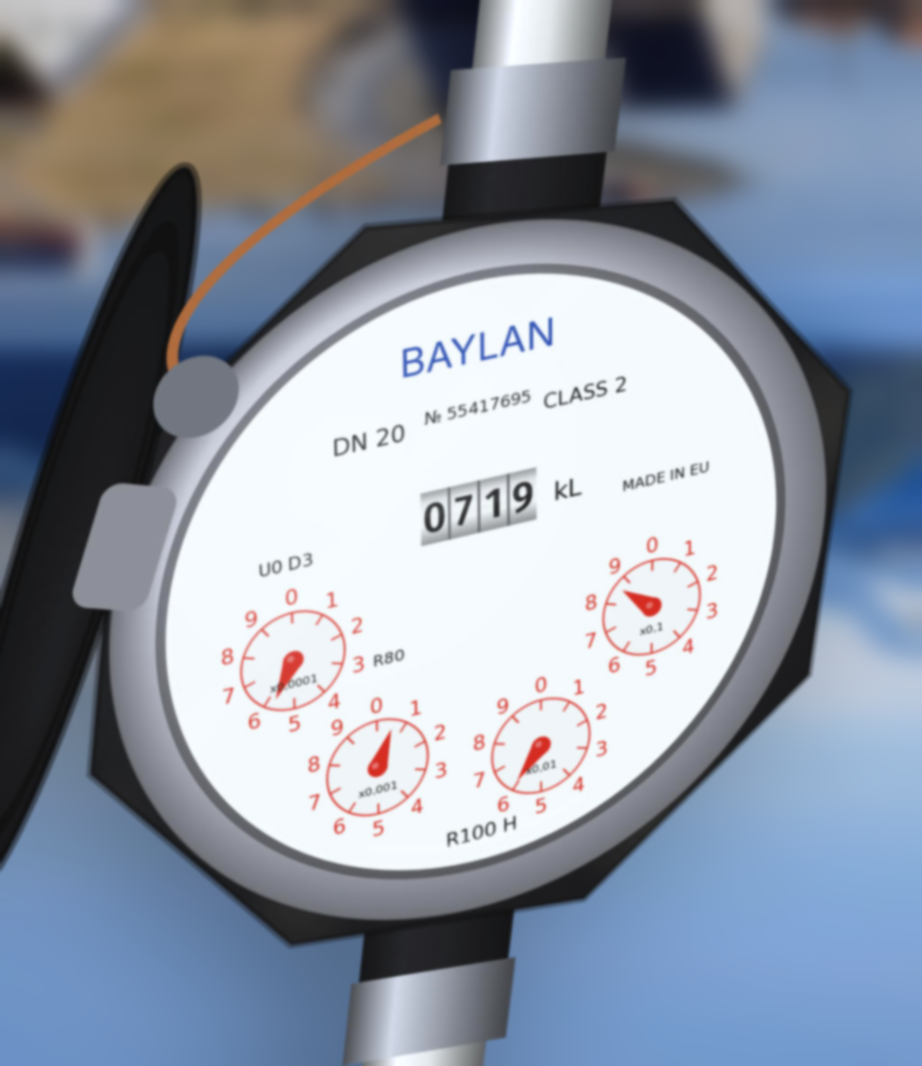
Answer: 719.8605kL
